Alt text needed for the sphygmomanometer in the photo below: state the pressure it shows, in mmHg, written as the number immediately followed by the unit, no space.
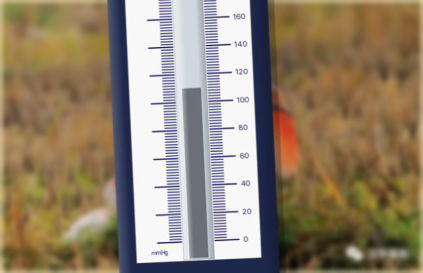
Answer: 110mmHg
